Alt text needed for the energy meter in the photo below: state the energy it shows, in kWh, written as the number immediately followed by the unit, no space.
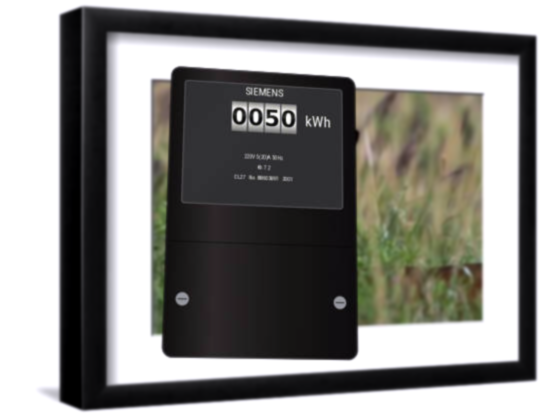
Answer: 50kWh
